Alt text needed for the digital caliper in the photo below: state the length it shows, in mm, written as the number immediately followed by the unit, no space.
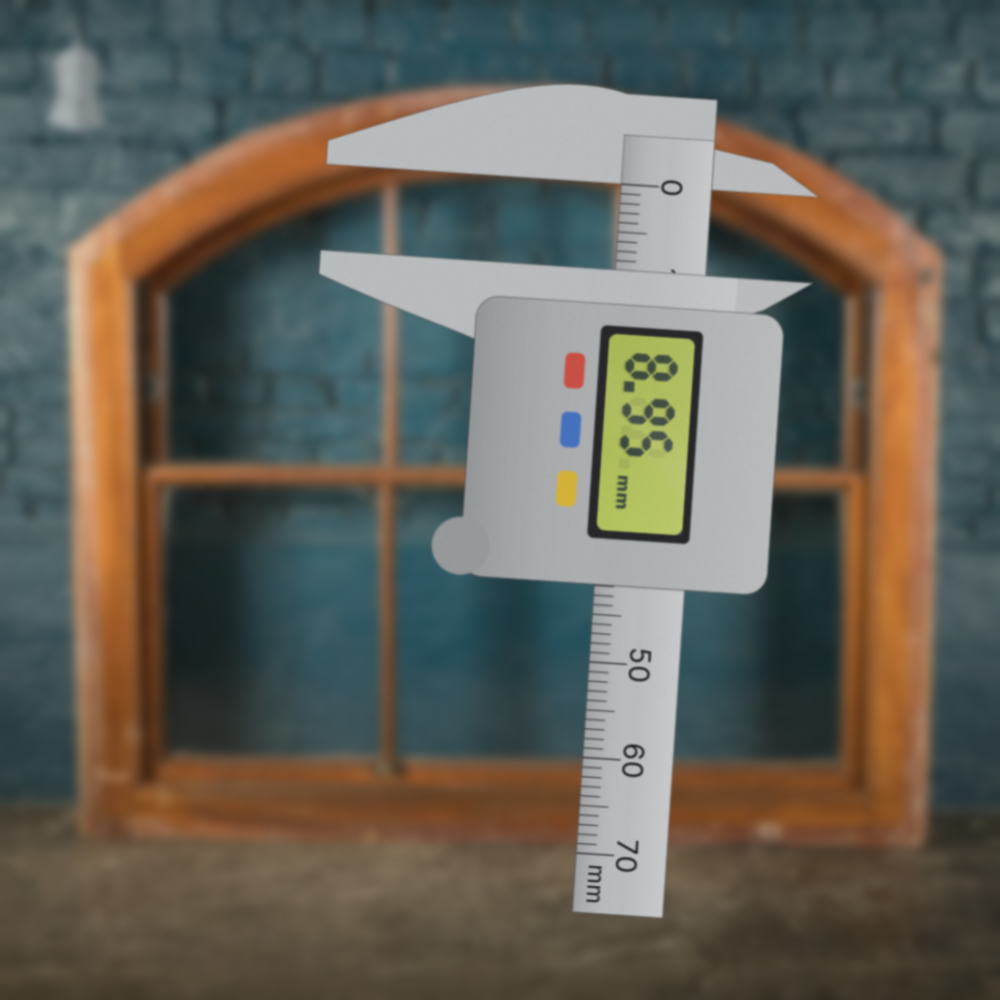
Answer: 8.95mm
